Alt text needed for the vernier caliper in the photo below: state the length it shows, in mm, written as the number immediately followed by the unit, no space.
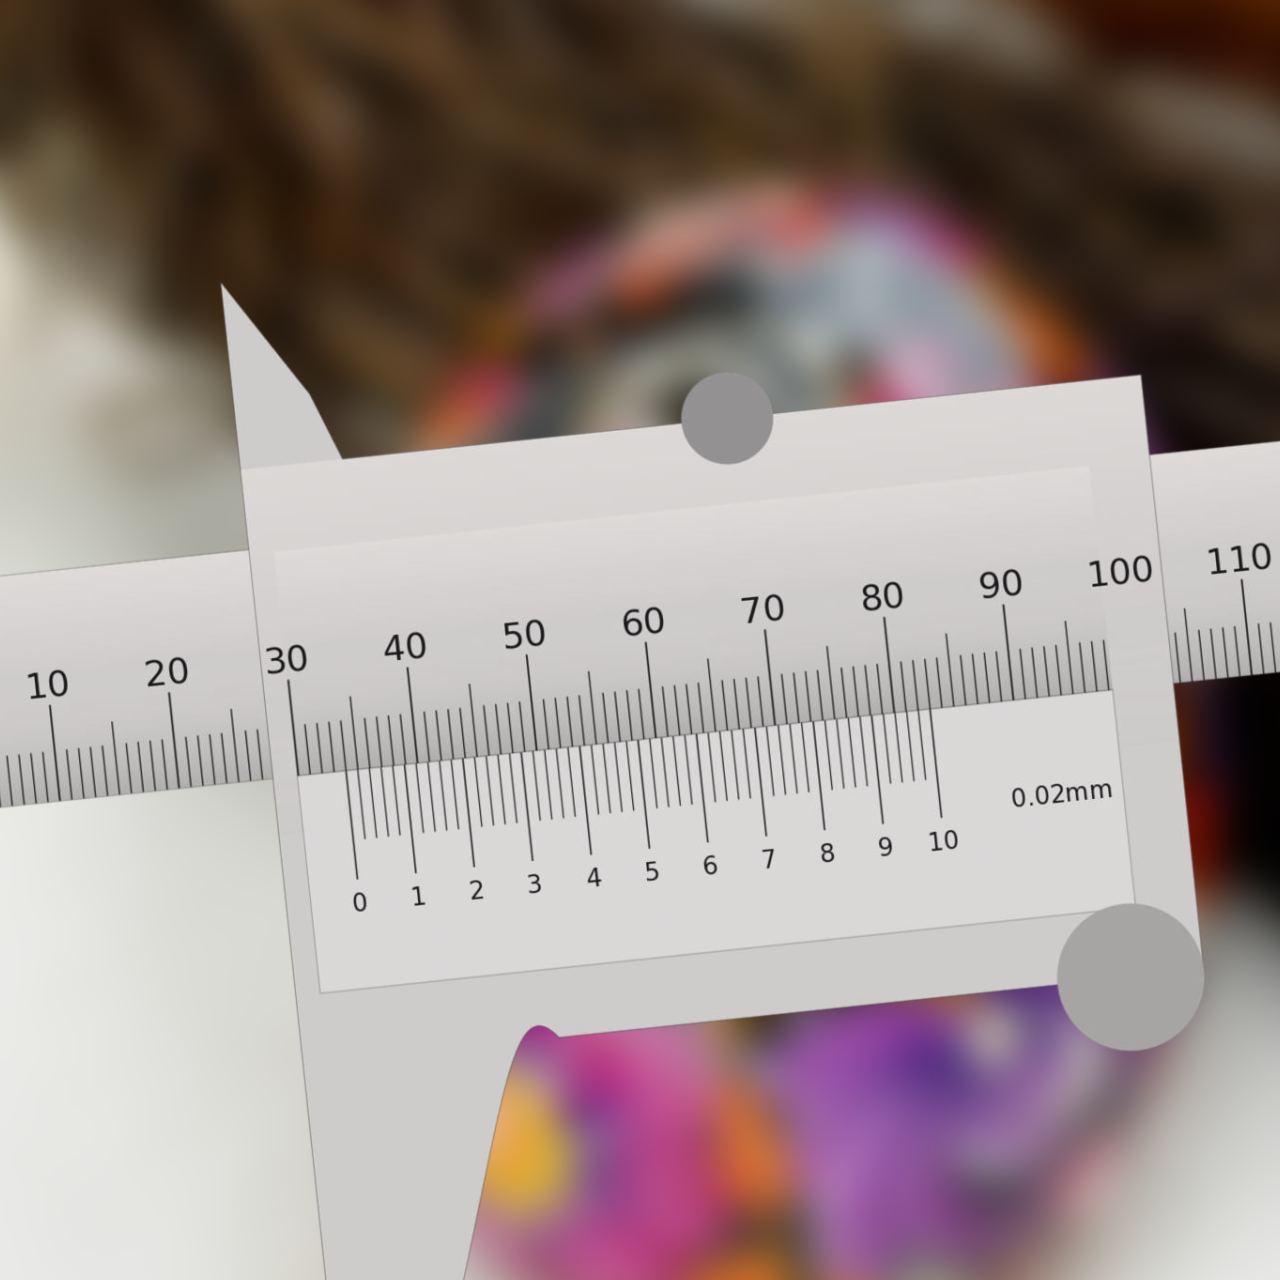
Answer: 34.0mm
